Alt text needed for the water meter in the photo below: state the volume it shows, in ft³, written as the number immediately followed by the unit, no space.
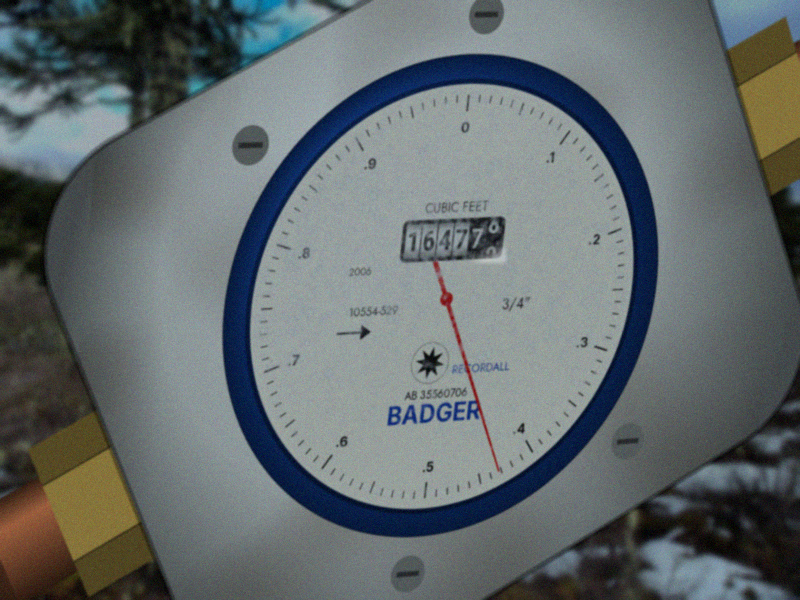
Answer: 164778.43ft³
